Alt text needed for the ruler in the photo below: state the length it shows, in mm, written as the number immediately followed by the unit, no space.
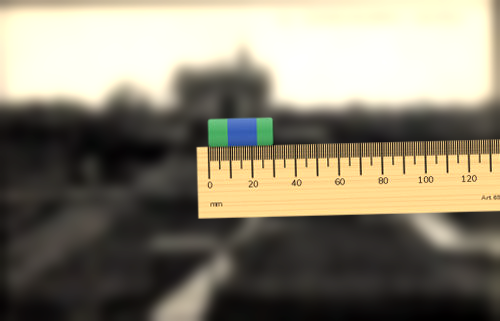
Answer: 30mm
